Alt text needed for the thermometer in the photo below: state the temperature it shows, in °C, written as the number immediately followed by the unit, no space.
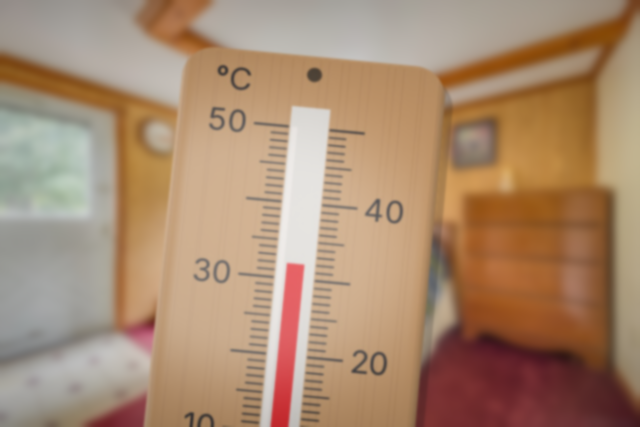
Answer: 32°C
